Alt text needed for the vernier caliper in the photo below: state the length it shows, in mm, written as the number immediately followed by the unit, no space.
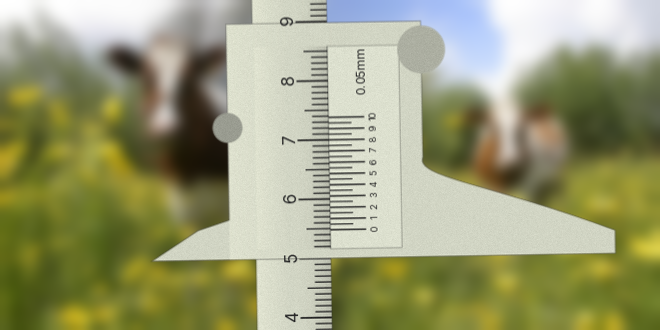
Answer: 54.8mm
